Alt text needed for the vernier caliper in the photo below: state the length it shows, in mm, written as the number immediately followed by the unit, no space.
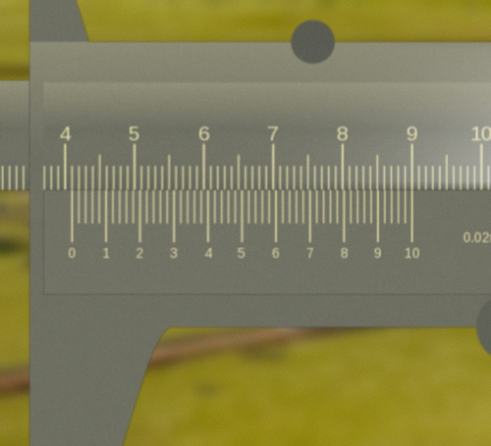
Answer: 41.0mm
